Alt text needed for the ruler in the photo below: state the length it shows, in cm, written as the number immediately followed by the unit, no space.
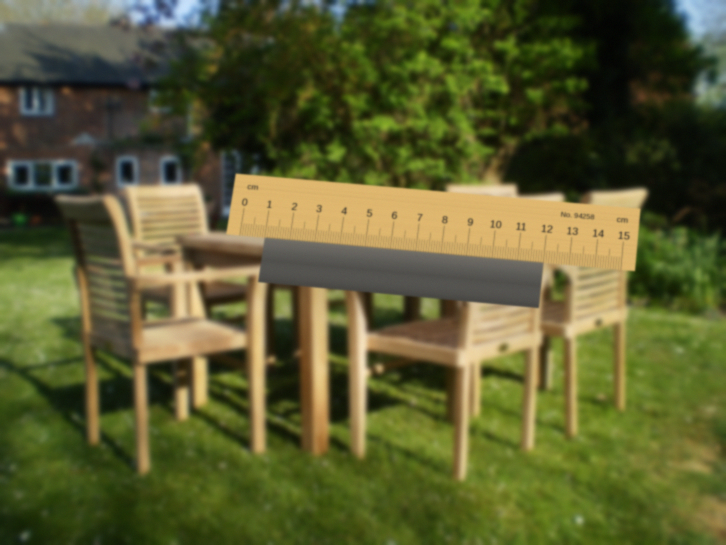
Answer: 11cm
